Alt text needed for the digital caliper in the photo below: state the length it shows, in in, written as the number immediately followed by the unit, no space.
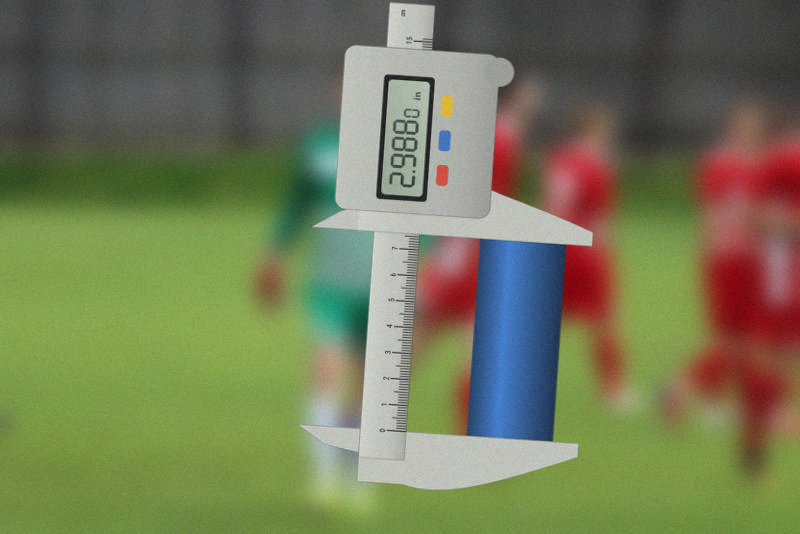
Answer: 2.9880in
